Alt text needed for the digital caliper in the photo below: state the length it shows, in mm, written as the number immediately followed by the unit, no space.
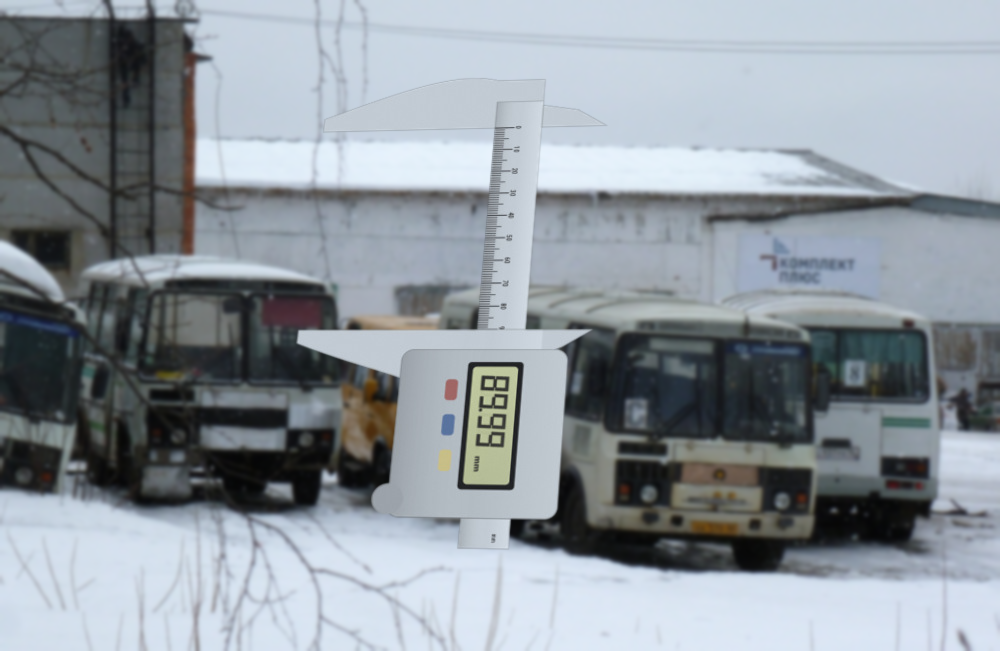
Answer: 89.99mm
